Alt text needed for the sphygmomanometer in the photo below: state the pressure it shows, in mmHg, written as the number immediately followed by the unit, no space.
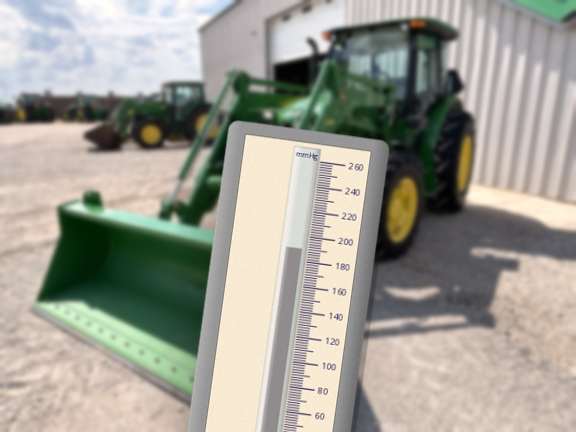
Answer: 190mmHg
